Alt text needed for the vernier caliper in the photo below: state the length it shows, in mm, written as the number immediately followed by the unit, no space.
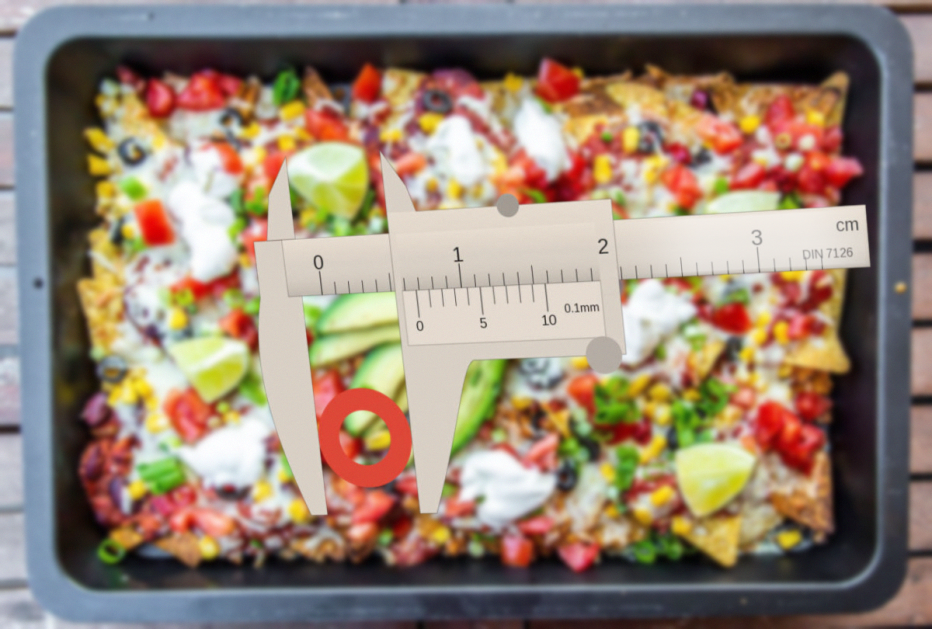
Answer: 6.8mm
